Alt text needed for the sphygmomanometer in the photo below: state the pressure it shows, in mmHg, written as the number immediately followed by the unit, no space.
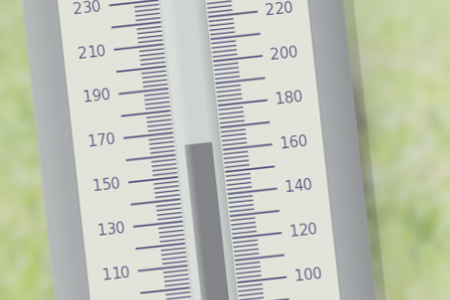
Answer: 164mmHg
